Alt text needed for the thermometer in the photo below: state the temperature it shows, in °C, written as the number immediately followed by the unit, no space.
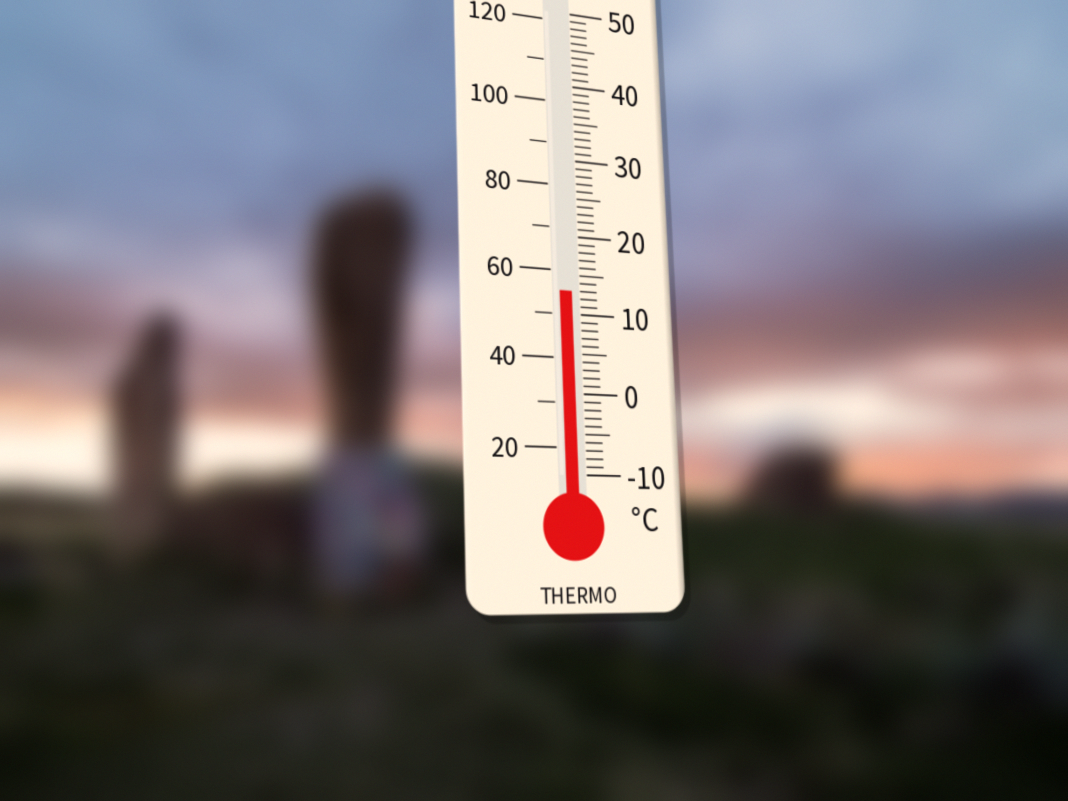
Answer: 13°C
